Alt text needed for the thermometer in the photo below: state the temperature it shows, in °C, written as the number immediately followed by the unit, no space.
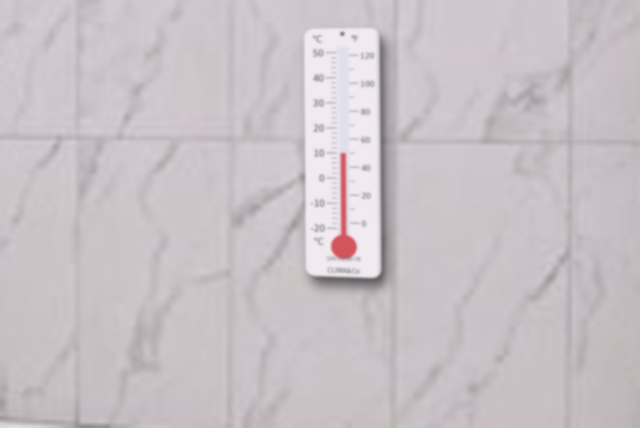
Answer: 10°C
